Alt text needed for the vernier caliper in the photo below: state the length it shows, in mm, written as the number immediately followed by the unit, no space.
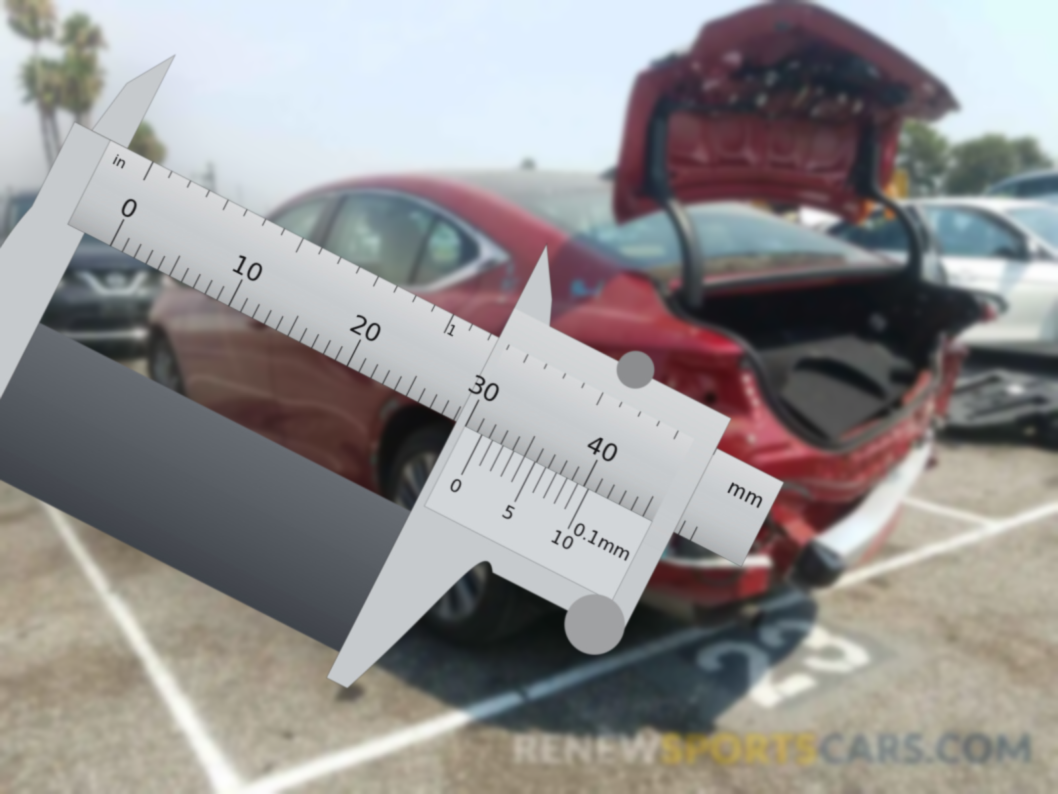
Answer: 31.4mm
